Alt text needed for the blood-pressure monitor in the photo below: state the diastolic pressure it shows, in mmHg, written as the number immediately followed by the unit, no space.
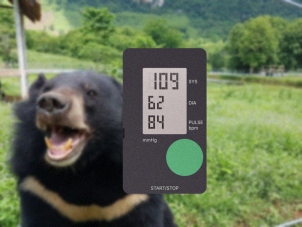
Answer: 62mmHg
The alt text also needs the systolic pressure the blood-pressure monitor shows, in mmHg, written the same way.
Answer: 109mmHg
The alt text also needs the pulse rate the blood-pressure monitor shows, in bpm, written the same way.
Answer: 84bpm
